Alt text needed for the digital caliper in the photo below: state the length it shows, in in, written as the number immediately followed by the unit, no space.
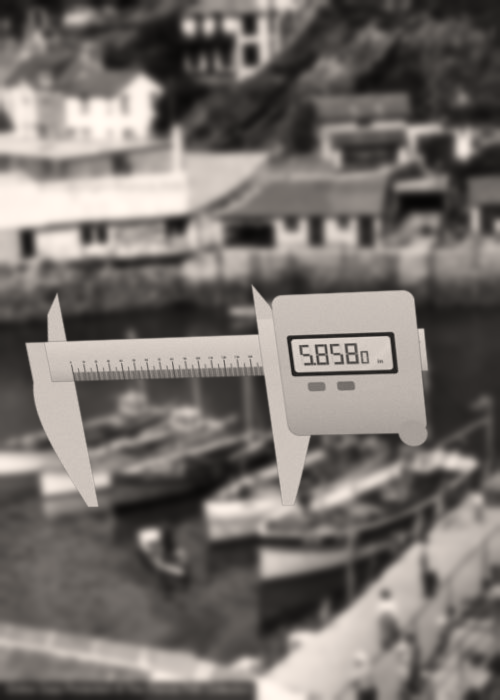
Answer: 5.8580in
